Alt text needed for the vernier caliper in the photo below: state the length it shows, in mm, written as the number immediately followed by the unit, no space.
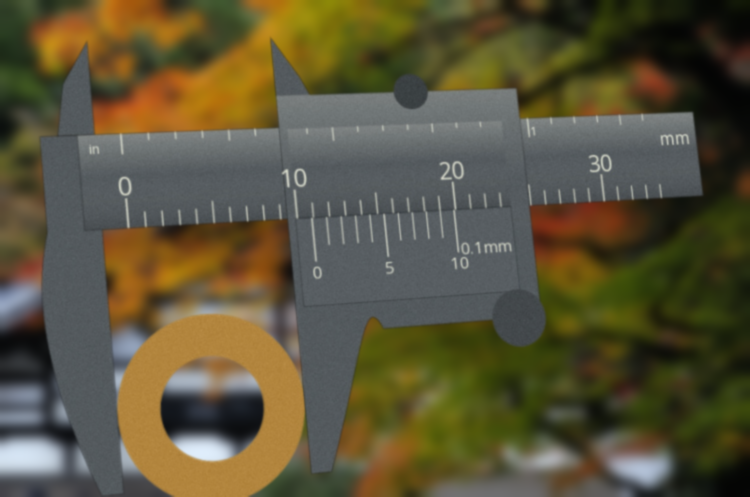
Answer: 10.9mm
